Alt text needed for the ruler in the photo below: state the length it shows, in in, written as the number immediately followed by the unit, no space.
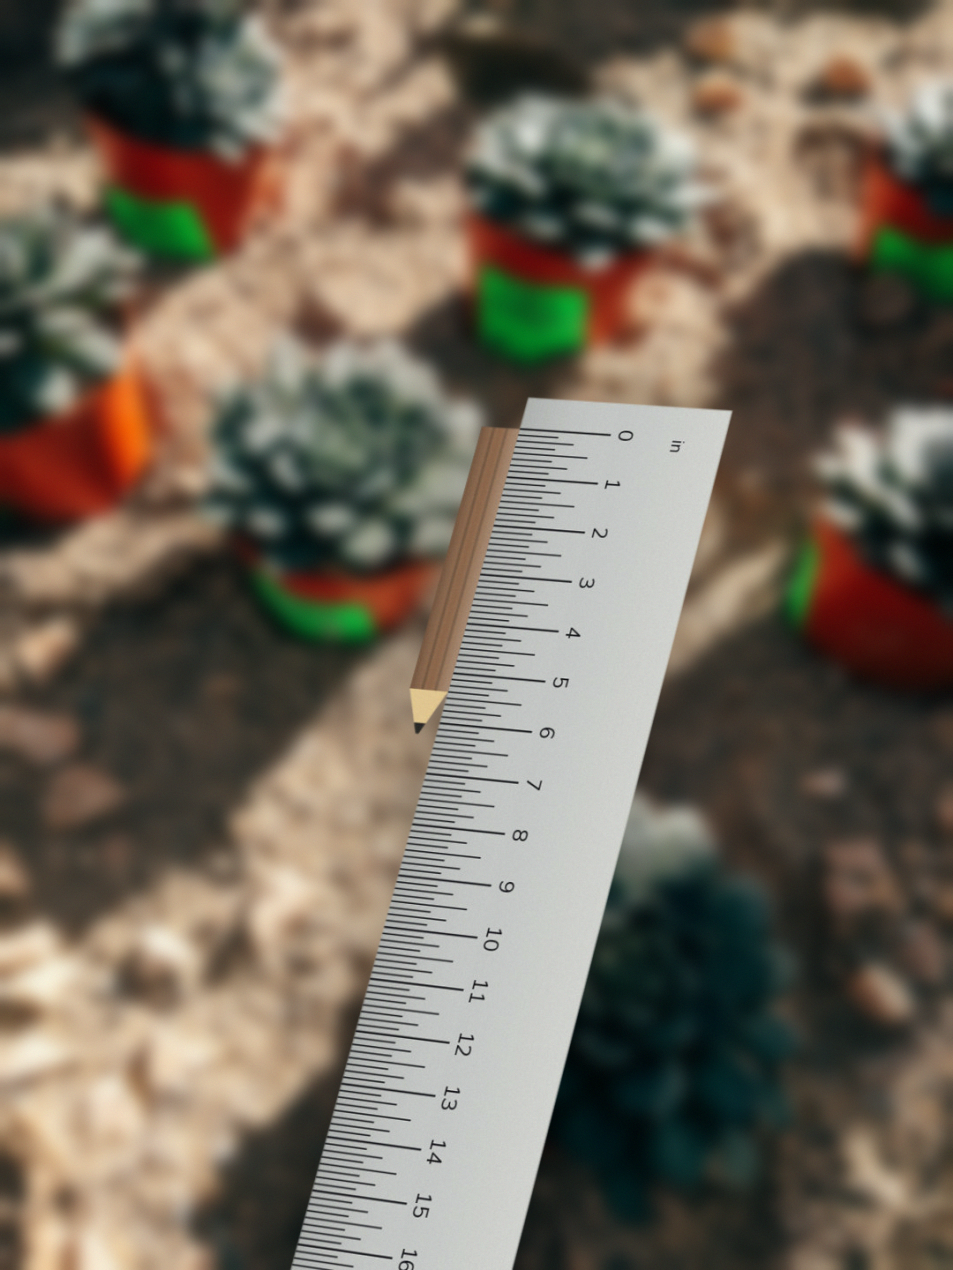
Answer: 6.25in
